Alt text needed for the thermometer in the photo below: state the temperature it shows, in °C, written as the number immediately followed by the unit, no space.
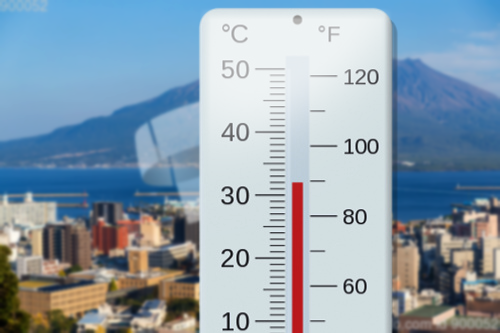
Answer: 32°C
